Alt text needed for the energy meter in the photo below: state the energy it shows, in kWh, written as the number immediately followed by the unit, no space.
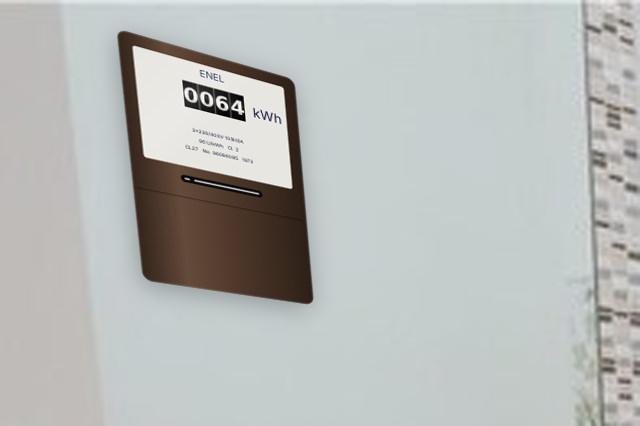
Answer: 64kWh
